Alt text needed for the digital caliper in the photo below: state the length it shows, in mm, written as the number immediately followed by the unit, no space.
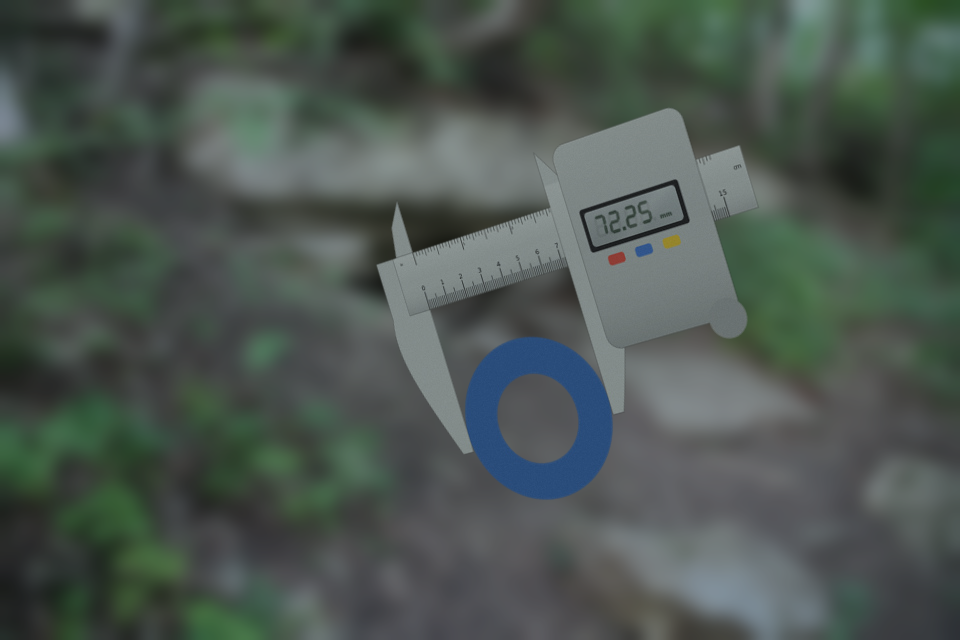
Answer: 72.25mm
